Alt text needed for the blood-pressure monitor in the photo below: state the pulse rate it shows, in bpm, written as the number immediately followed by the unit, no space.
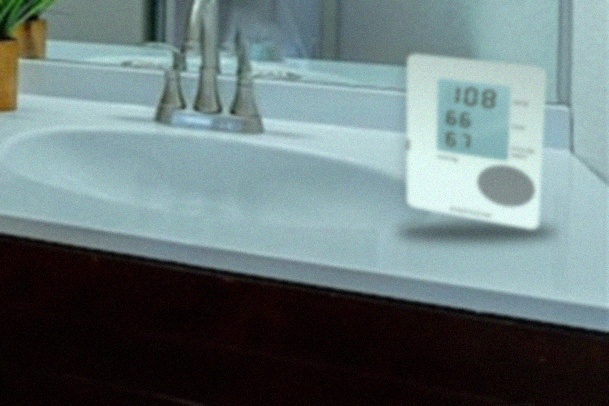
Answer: 67bpm
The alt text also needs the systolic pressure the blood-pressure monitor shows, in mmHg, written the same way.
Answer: 108mmHg
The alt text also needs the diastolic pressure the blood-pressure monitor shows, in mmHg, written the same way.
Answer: 66mmHg
